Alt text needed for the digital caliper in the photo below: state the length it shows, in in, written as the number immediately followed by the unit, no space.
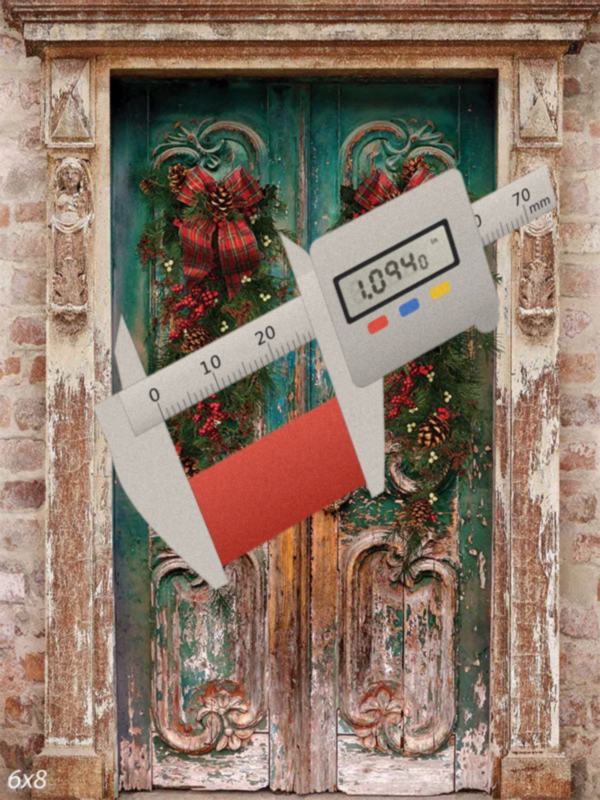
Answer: 1.0940in
